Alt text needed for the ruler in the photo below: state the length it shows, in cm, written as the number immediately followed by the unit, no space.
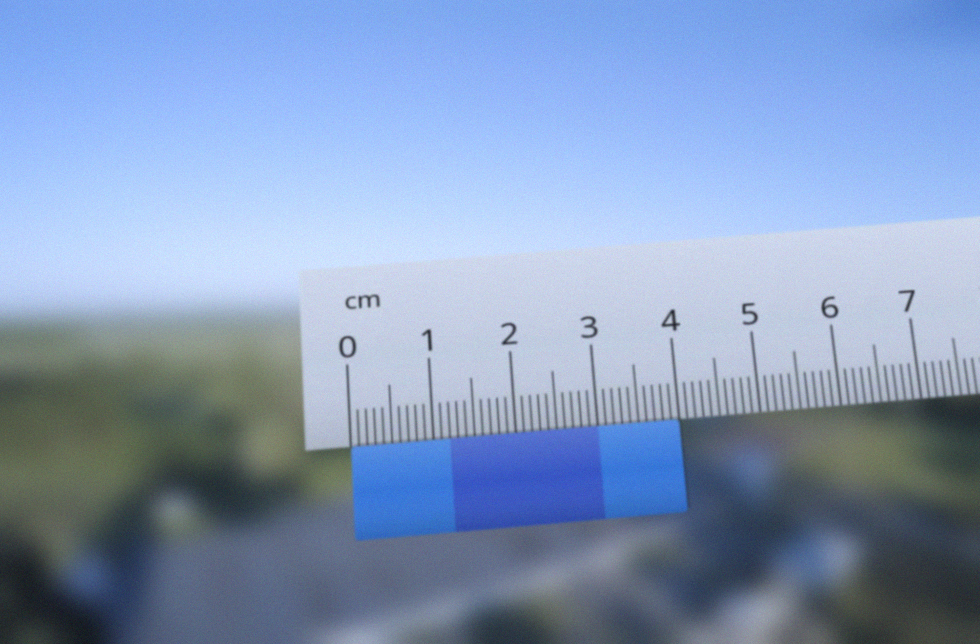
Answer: 4cm
